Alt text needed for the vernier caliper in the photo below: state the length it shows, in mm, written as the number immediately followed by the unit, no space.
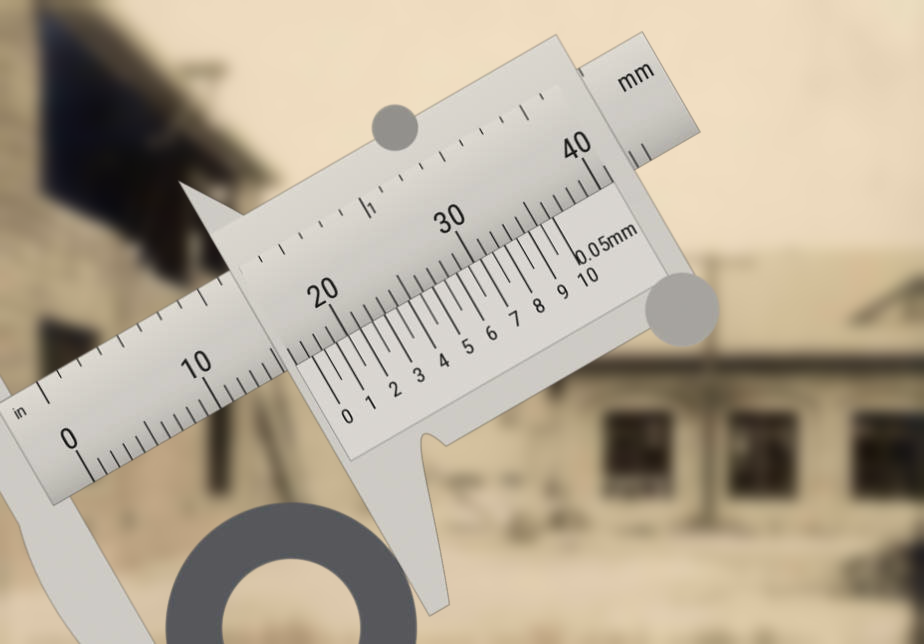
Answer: 17.2mm
